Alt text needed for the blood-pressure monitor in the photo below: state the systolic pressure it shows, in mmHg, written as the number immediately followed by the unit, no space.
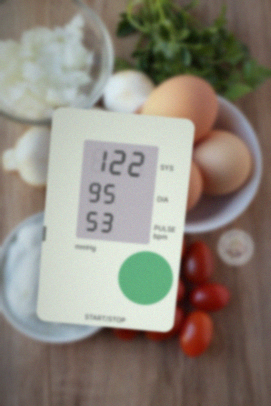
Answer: 122mmHg
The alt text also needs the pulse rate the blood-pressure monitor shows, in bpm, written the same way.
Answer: 53bpm
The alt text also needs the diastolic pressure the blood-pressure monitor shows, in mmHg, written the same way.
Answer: 95mmHg
